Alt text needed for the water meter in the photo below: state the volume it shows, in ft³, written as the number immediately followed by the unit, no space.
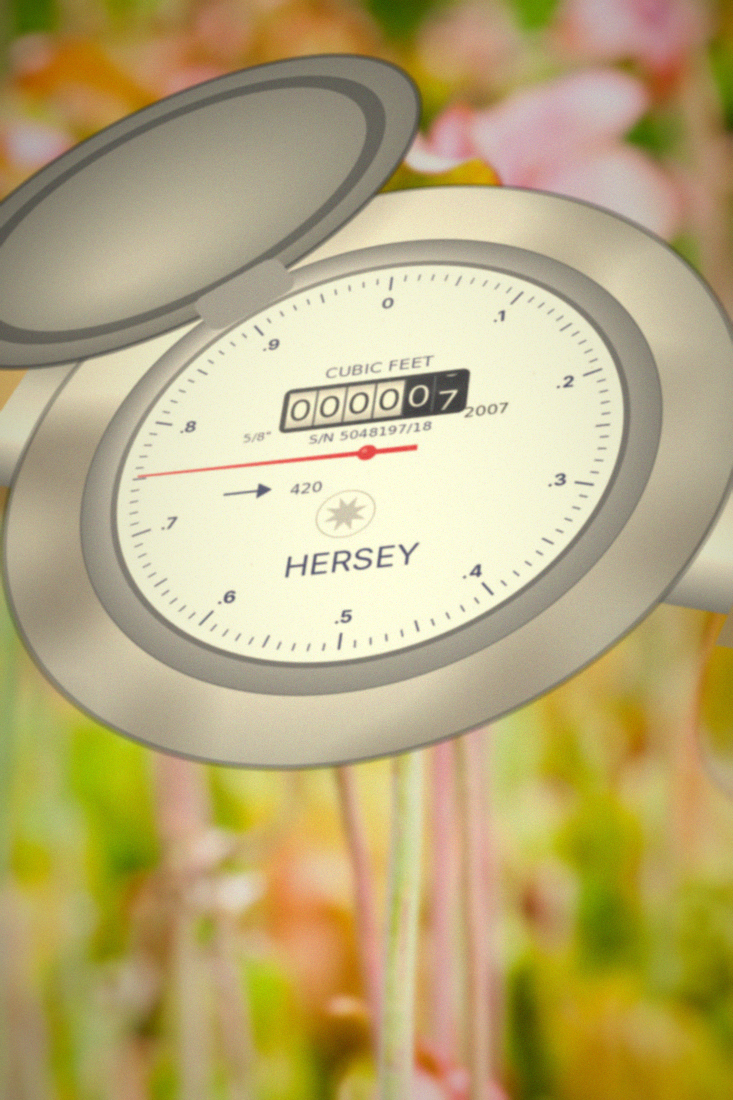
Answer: 6.75ft³
